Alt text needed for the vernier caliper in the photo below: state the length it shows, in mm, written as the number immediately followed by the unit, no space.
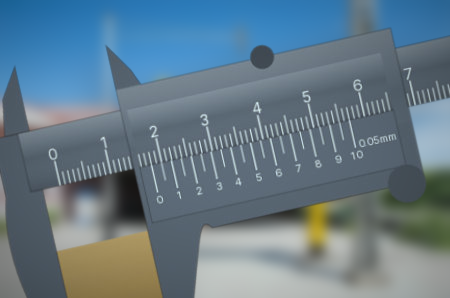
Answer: 18.0mm
